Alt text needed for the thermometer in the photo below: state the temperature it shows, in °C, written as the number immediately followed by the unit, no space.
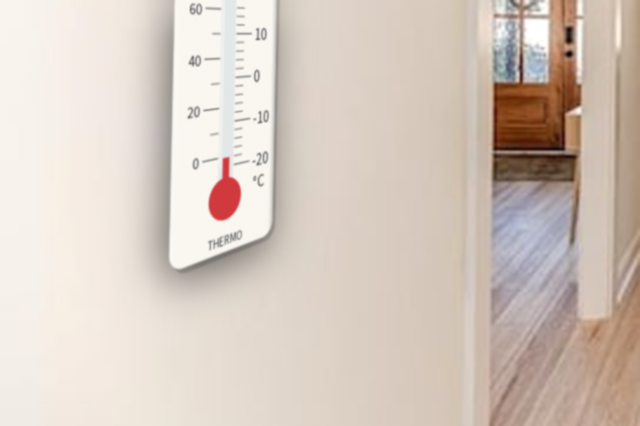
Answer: -18°C
